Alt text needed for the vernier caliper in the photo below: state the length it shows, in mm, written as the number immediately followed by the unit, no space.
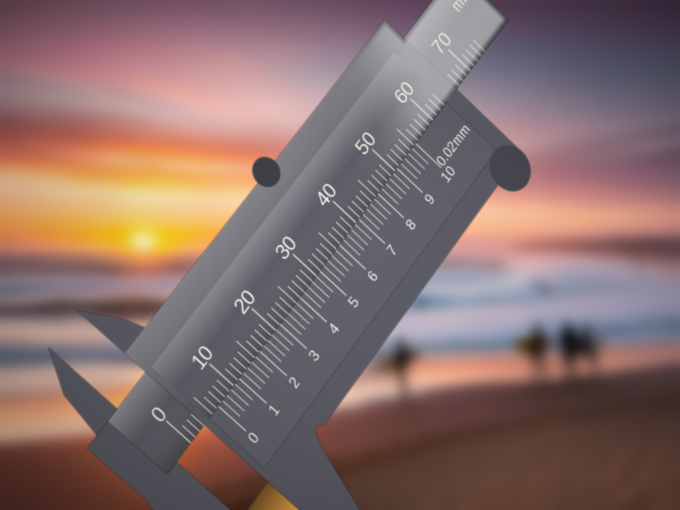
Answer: 6.4mm
